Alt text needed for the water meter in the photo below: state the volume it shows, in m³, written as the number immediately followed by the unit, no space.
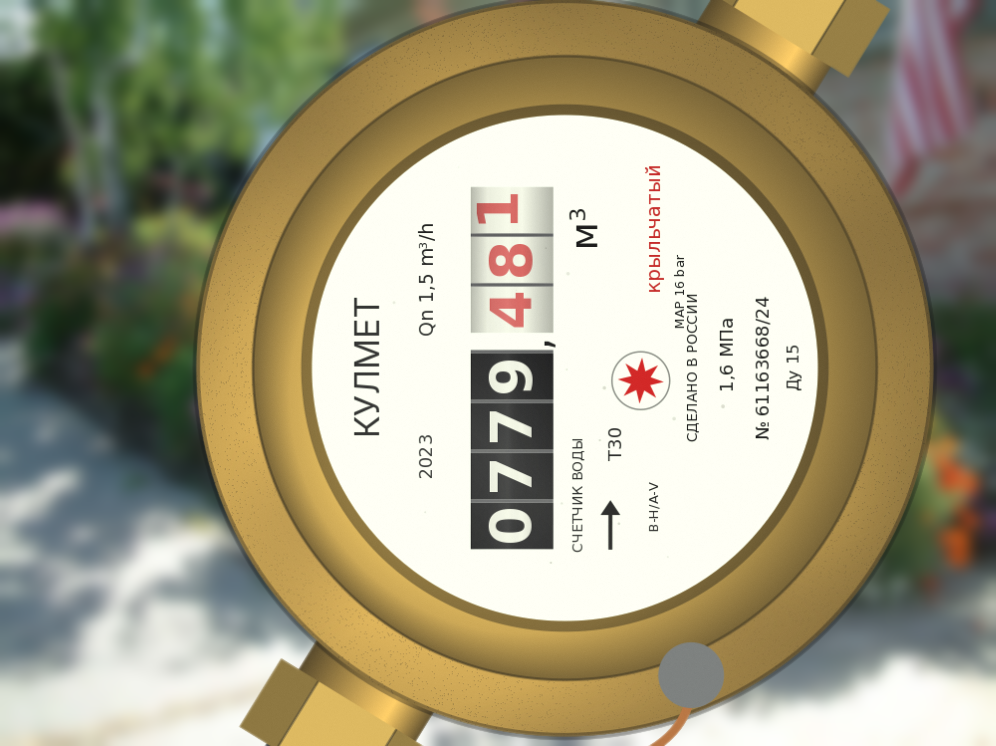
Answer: 779.481m³
